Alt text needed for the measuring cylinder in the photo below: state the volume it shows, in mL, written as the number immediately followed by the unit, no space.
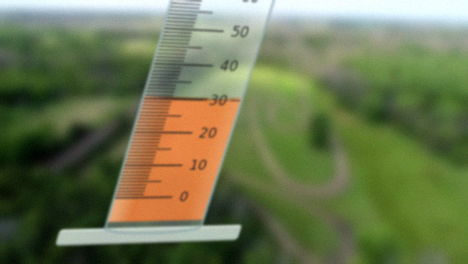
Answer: 30mL
